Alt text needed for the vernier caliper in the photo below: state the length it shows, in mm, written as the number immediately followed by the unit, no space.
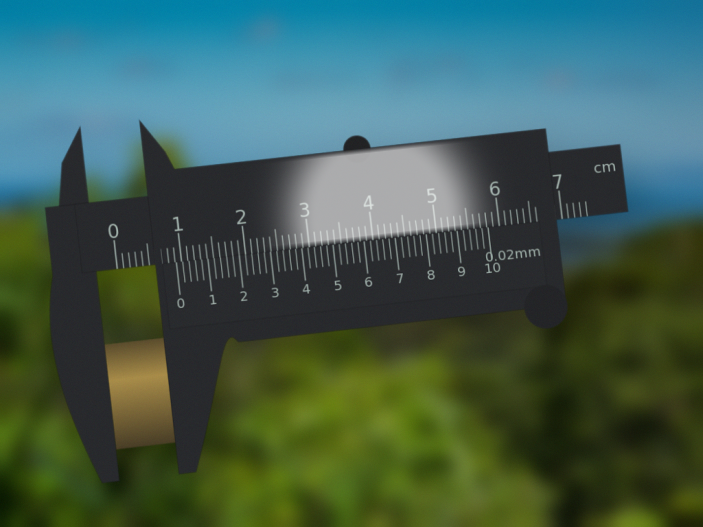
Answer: 9.2mm
